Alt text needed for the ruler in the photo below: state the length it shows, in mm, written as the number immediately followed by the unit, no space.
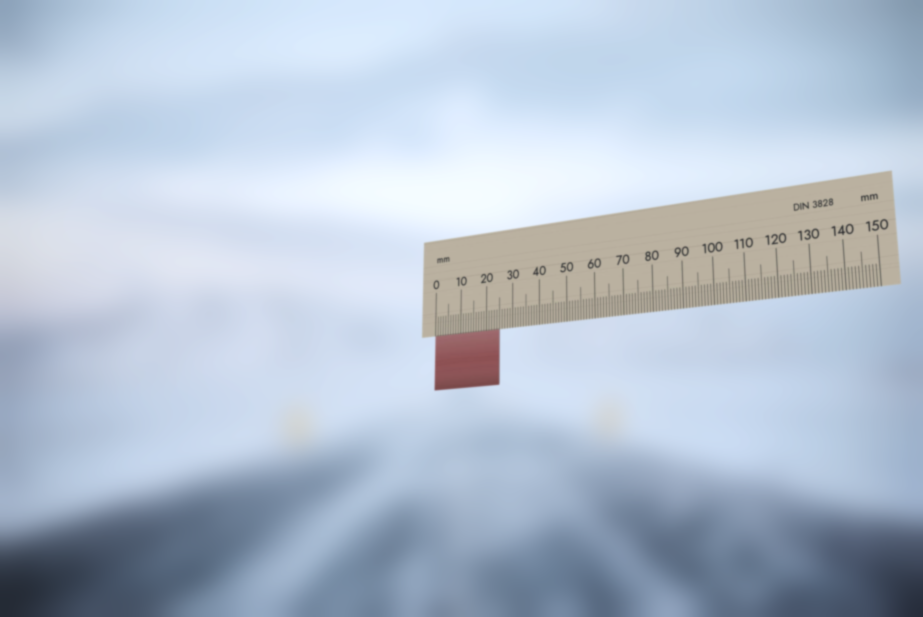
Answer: 25mm
